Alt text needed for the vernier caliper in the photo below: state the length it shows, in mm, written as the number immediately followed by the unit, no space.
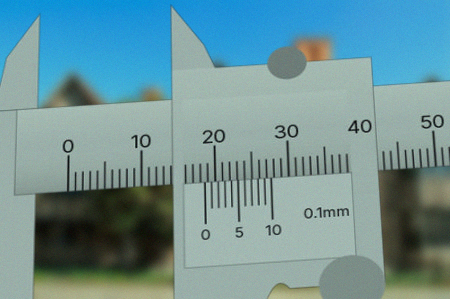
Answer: 18.6mm
